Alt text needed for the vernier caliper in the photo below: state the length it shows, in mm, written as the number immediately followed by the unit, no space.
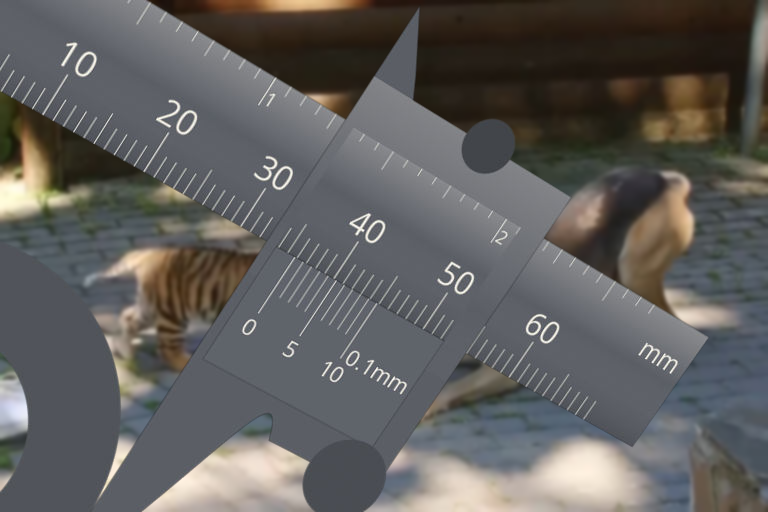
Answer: 35.8mm
